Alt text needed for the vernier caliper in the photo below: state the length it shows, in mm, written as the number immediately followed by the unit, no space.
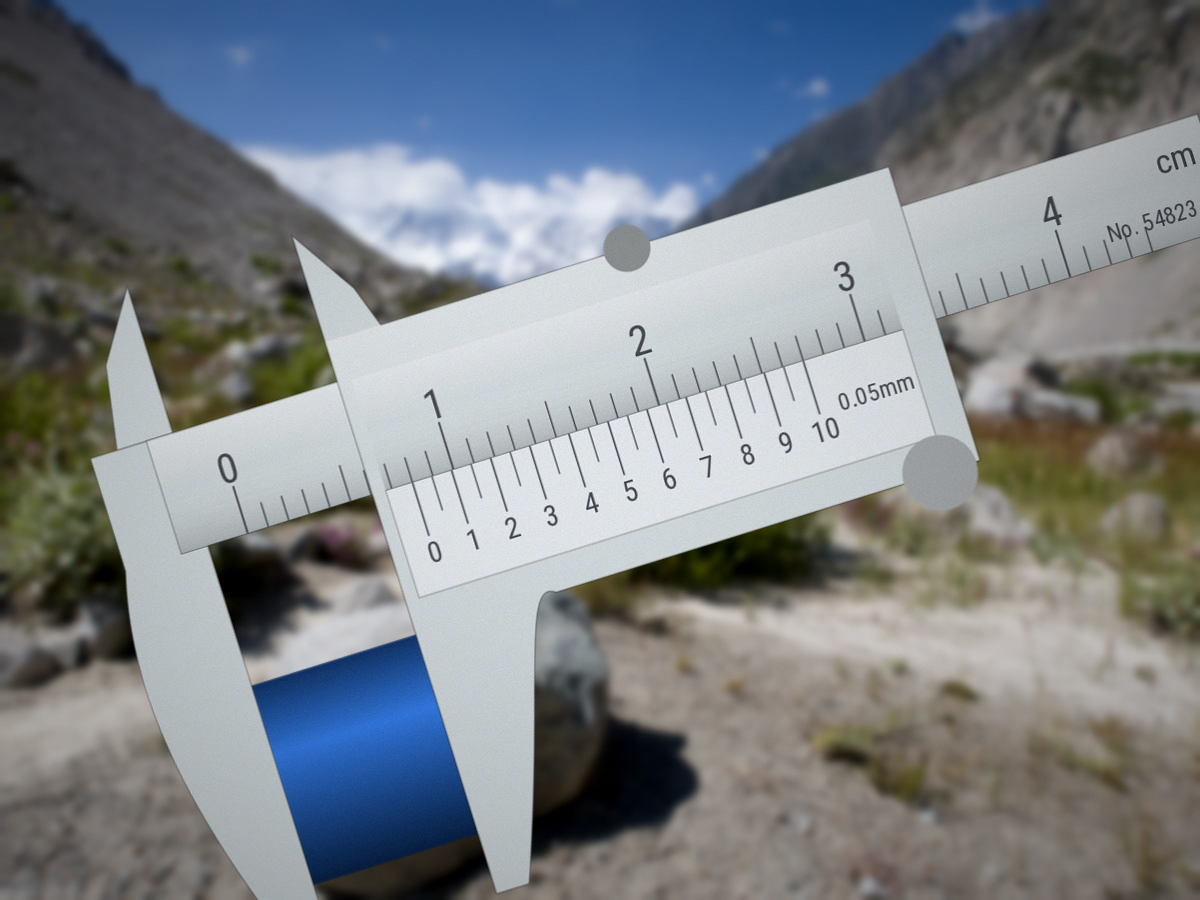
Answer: 8.0mm
